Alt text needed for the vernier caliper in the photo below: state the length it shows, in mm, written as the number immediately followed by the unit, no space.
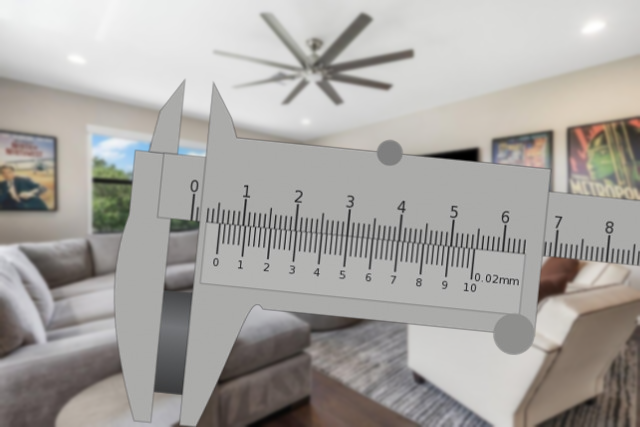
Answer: 5.5mm
